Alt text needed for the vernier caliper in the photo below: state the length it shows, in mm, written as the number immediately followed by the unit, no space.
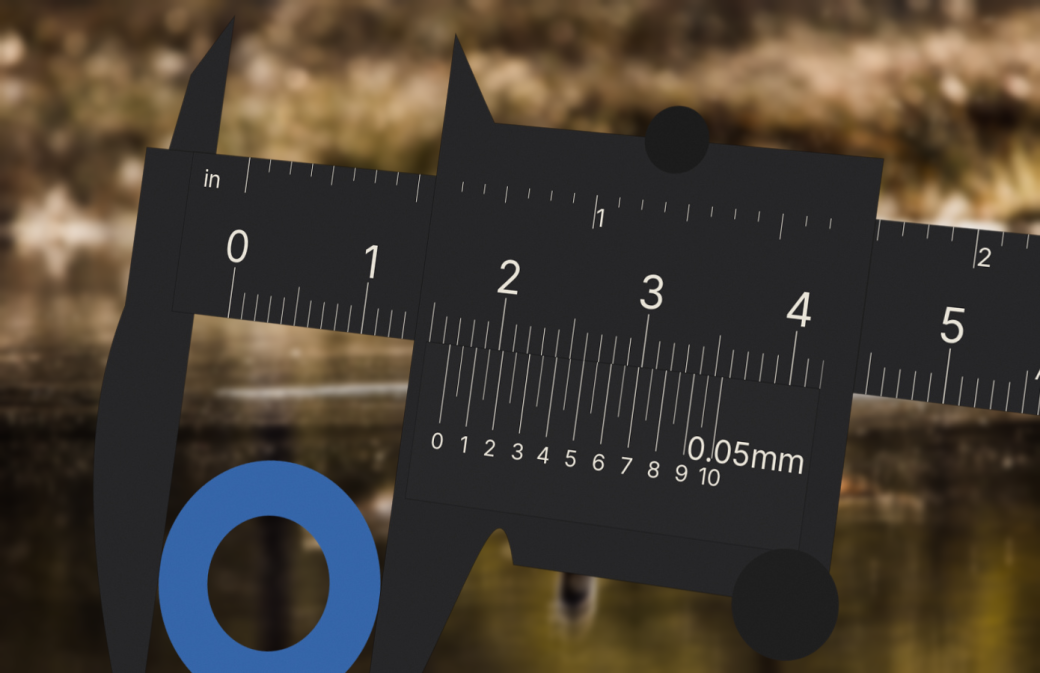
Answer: 16.5mm
